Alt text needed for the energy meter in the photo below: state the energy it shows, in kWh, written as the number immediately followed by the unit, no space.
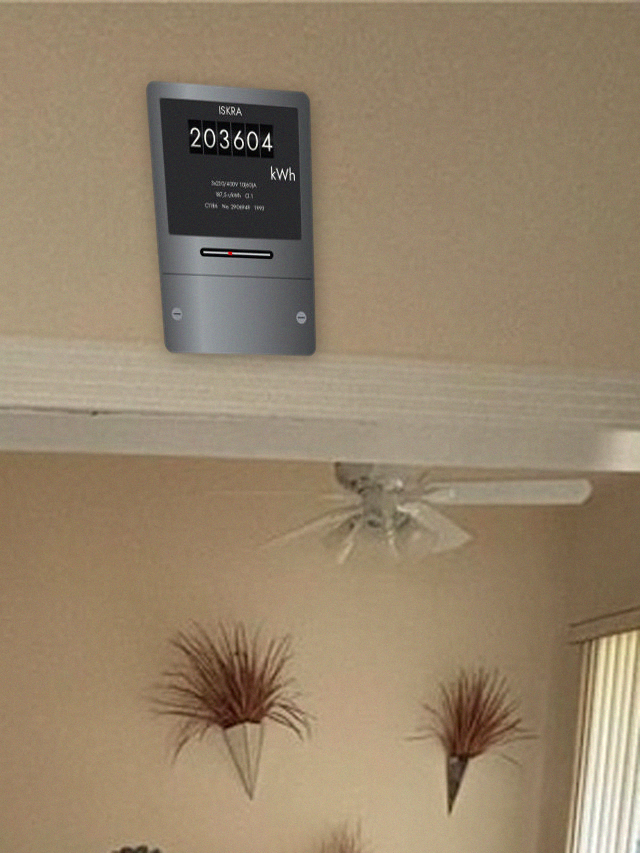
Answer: 203604kWh
